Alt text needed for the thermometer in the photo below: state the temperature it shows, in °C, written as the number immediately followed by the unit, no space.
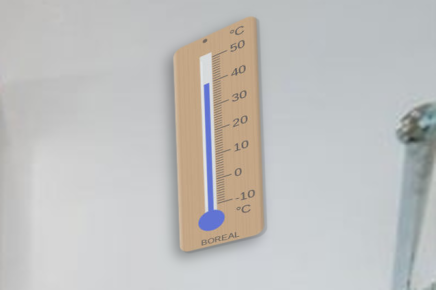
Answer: 40°C
